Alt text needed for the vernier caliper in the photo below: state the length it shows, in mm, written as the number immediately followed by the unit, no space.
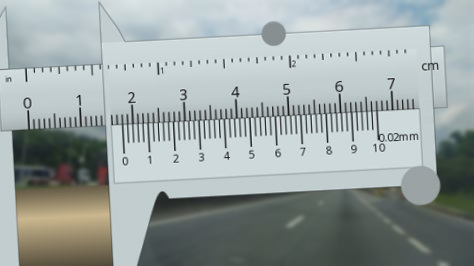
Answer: 18.0mm
